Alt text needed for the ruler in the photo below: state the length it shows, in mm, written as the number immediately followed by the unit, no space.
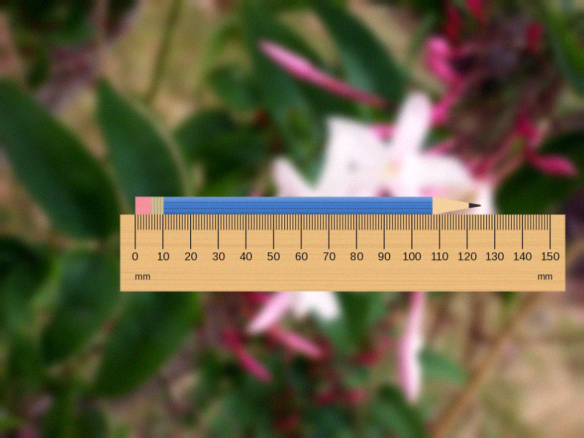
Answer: 125mm
